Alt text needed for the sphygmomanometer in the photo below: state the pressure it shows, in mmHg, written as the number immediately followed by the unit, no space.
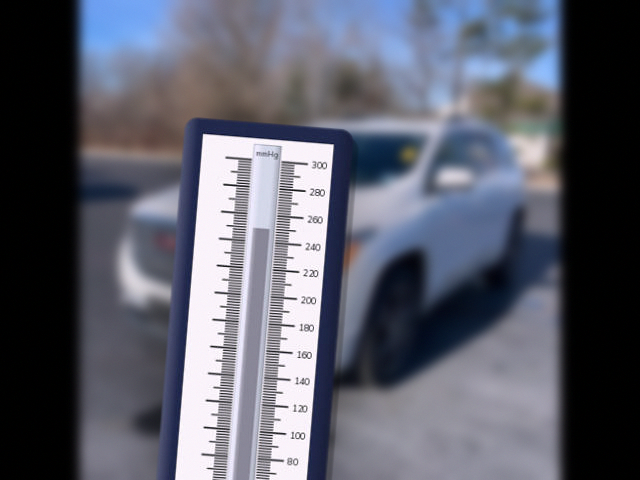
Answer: 250mmHg
